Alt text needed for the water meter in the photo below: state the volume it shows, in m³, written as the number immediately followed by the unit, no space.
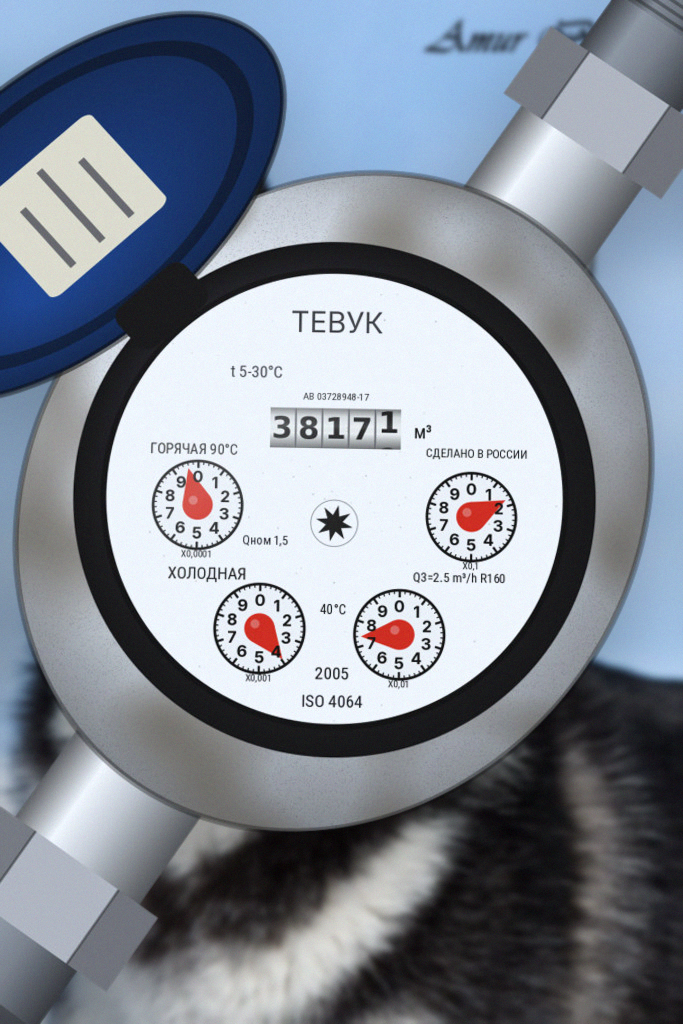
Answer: 38171.1739m³
